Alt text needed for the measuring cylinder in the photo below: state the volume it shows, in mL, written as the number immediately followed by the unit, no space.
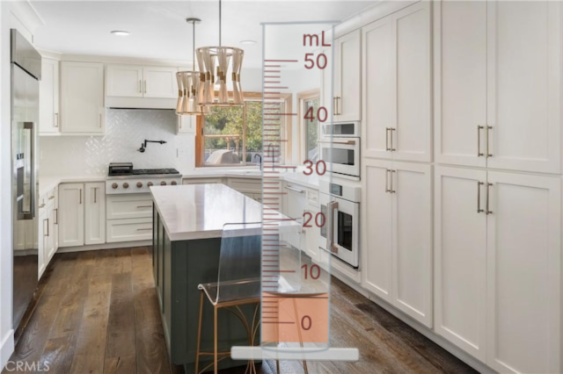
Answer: 5mL
